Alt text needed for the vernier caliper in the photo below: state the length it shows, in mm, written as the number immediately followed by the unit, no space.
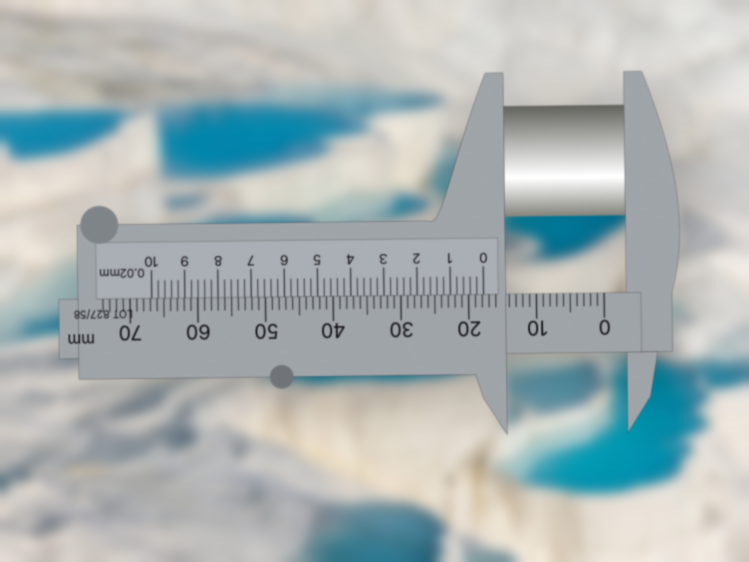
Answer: 17.8mm
